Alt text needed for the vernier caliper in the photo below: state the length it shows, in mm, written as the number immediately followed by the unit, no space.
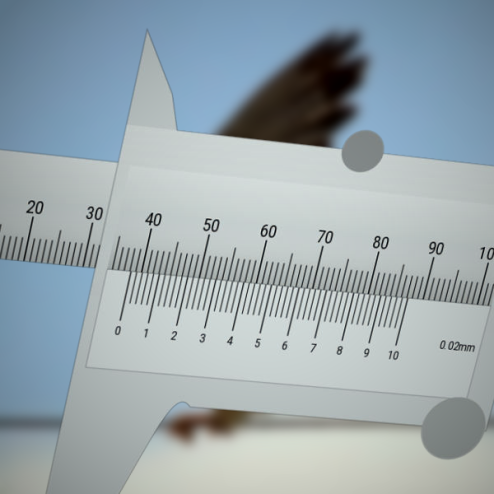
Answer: 38.2mm
